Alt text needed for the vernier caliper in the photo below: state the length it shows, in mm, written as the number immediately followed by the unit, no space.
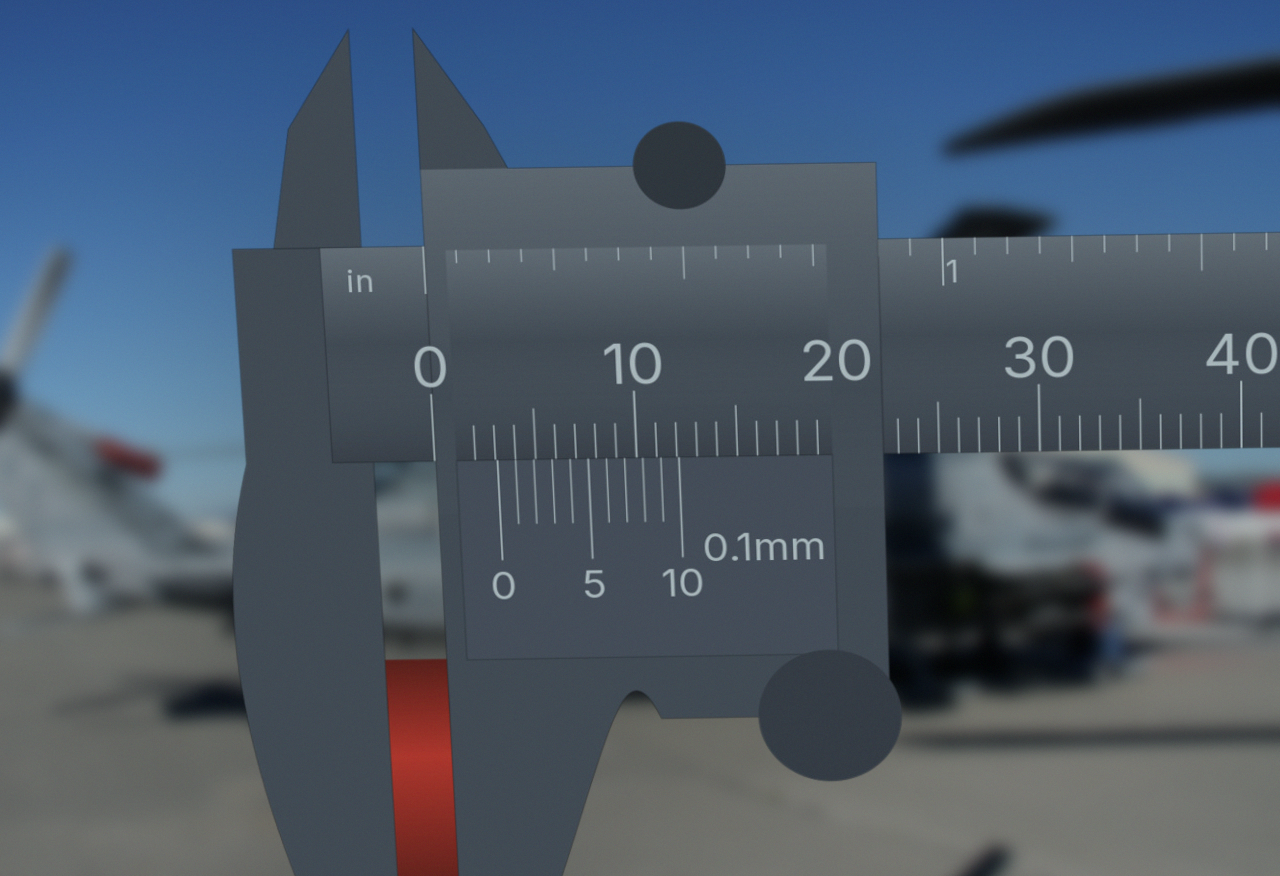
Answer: 3.1mm
